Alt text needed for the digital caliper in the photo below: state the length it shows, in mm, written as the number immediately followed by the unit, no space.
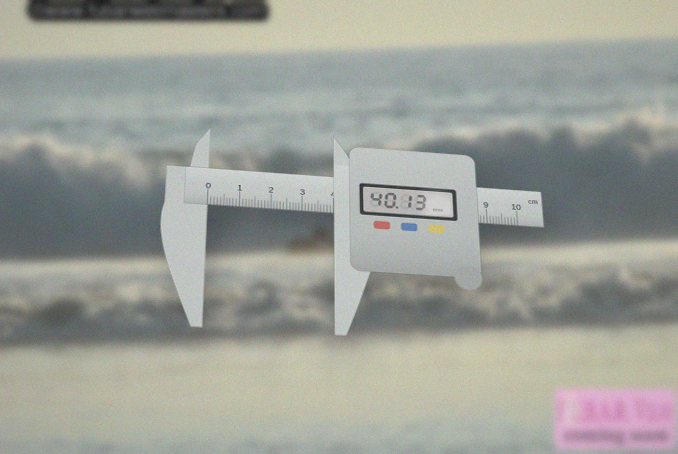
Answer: 40.13mm
